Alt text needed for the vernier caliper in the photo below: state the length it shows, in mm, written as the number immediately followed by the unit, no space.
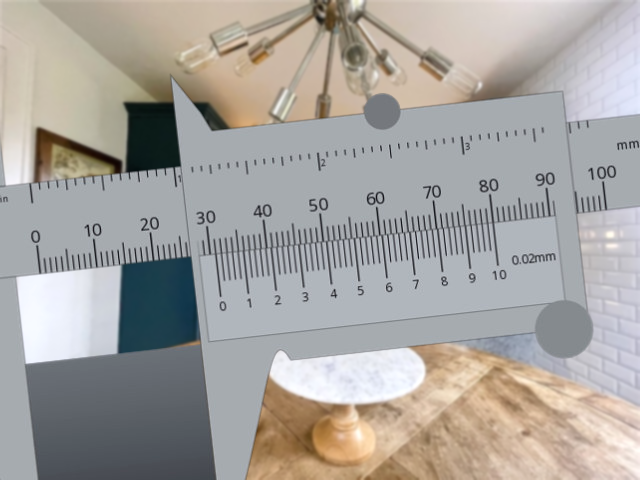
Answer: 31.0mm
